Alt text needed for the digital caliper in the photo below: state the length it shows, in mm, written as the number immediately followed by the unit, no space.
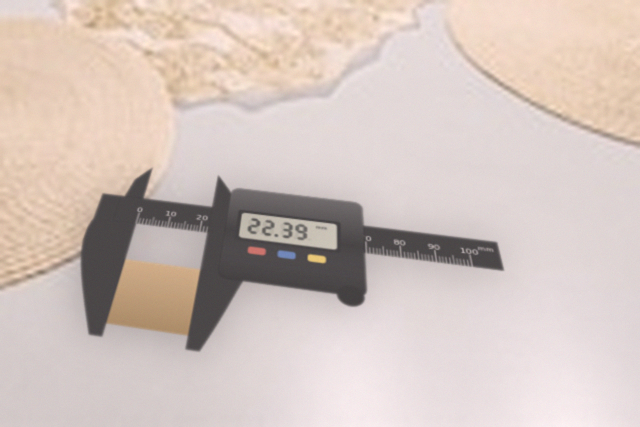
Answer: 22.39mm
